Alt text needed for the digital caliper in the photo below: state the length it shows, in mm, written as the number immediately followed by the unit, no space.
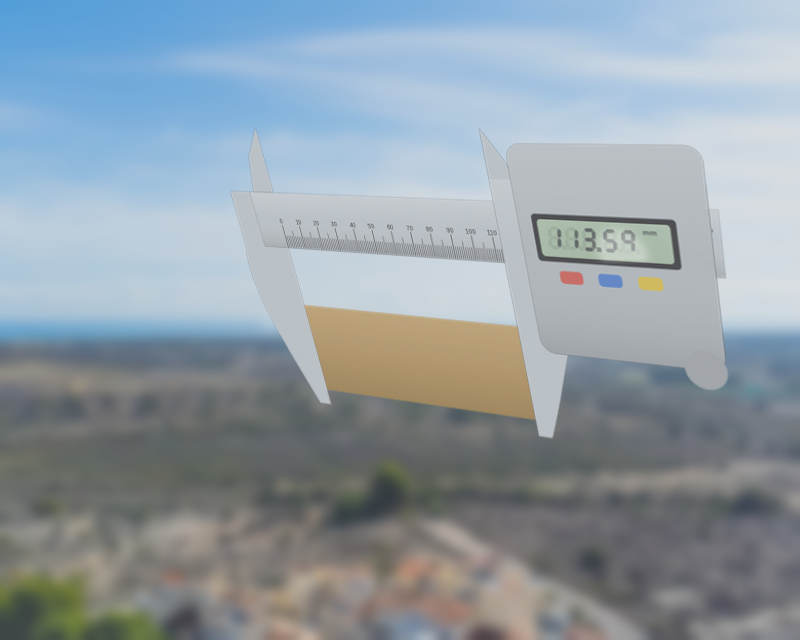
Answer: 113.59mm
